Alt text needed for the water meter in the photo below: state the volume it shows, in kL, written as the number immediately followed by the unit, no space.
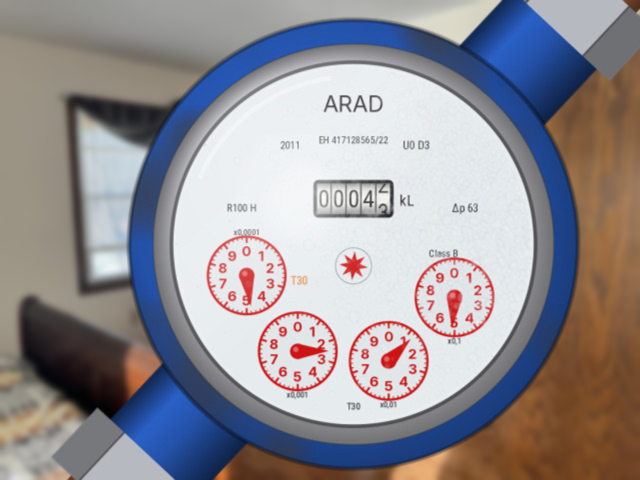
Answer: 42.5124kL
